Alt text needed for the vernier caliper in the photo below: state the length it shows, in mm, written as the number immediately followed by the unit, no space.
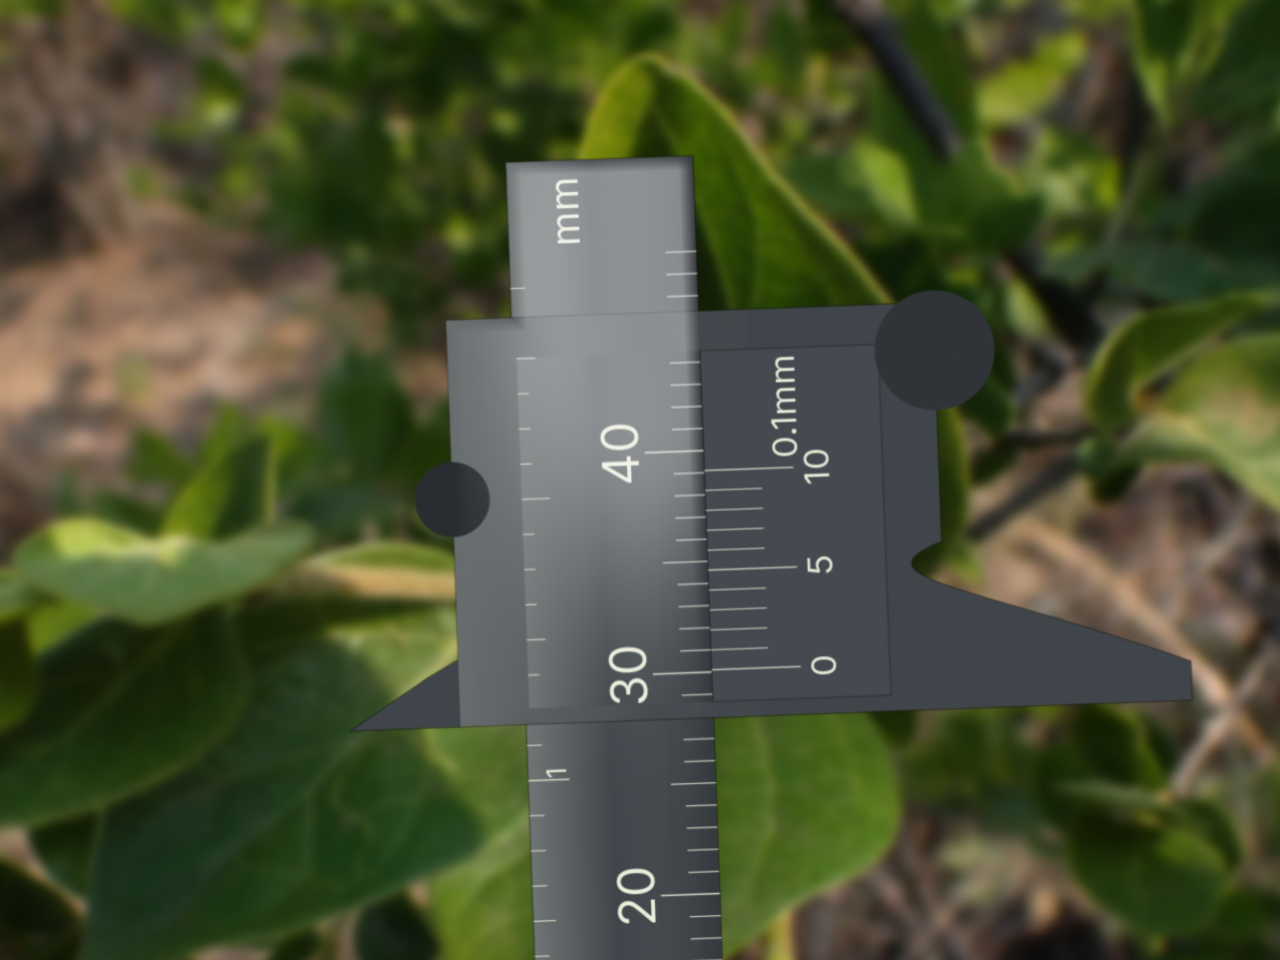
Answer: 30.1mm
